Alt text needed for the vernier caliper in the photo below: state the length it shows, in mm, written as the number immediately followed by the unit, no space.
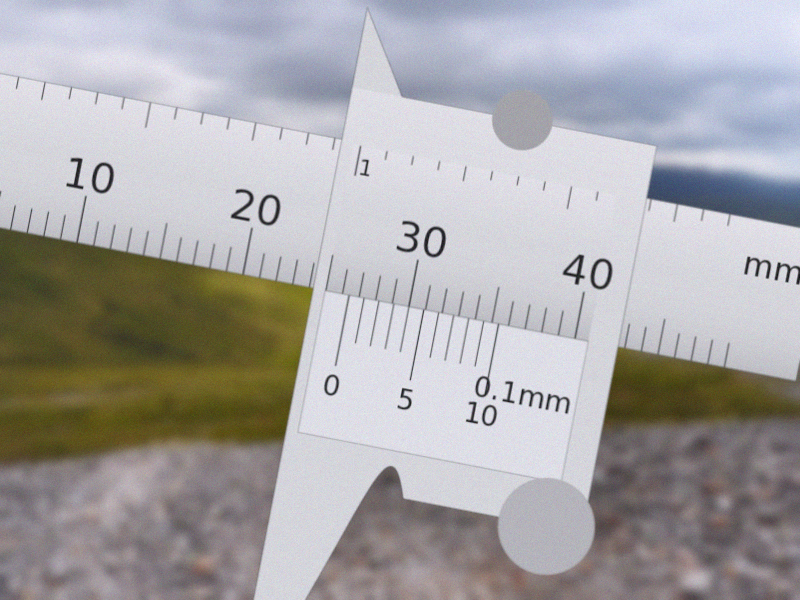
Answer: 26.4mm
